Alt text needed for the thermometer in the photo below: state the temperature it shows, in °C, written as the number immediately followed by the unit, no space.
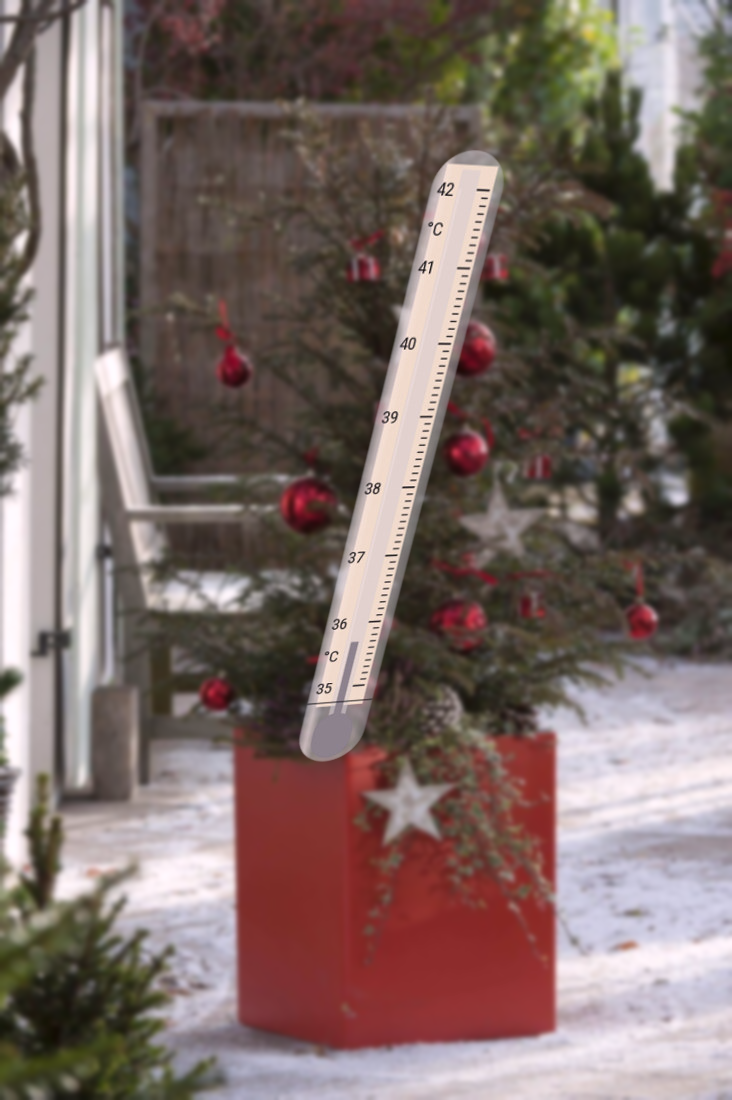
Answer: 35.7°C
